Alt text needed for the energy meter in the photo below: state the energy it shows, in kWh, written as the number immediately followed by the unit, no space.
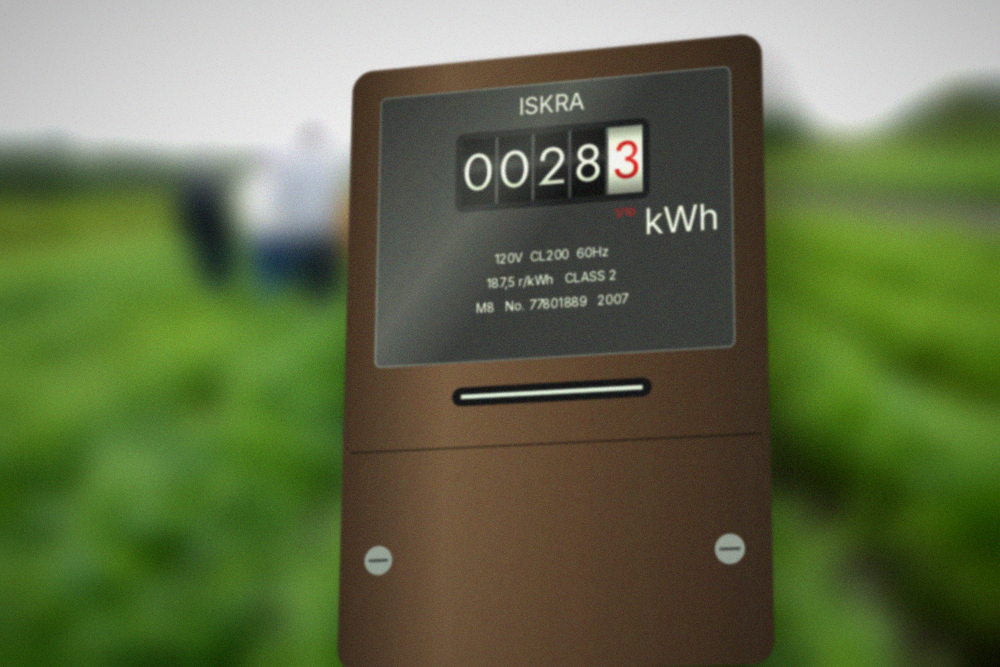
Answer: 28.3kWh
